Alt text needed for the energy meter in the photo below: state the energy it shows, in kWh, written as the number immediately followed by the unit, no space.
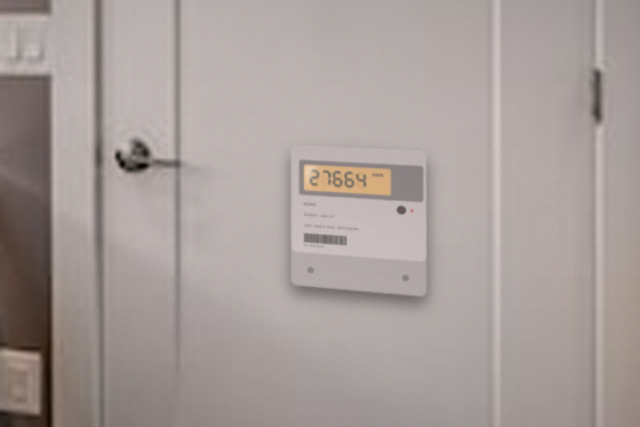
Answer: 27664kWh
